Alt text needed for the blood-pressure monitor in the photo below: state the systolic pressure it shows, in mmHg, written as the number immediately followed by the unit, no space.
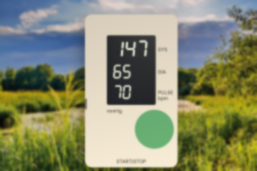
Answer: 147mmHg
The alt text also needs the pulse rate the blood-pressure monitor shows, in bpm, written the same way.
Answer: 70bpm
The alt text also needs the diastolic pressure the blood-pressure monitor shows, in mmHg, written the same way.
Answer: 65mmHg
